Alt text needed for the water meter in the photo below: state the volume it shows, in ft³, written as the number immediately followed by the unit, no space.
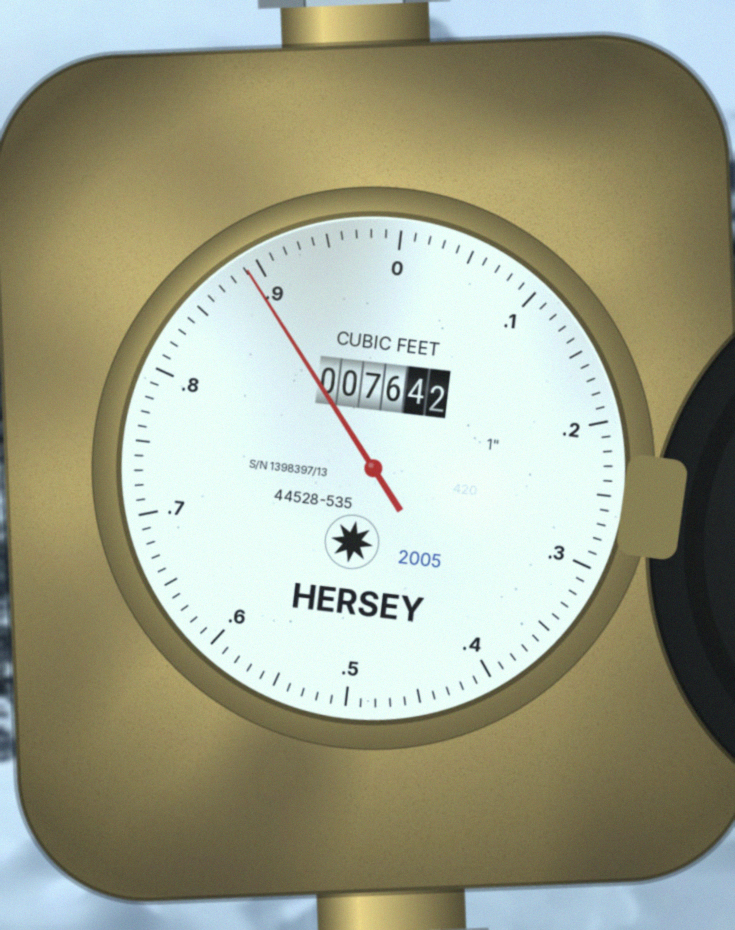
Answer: 7641.89ft³
